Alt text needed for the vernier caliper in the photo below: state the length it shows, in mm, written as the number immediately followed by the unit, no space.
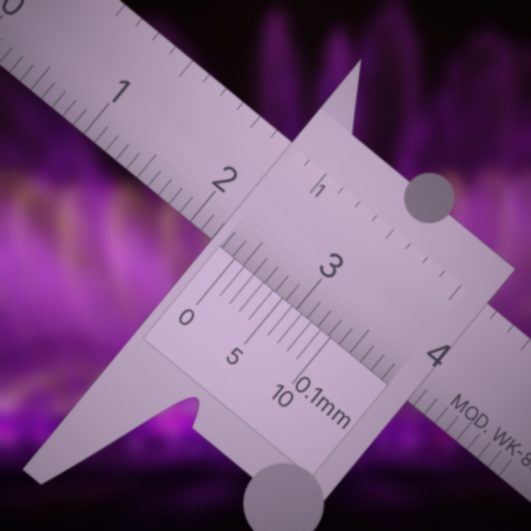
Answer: 24.2mm
